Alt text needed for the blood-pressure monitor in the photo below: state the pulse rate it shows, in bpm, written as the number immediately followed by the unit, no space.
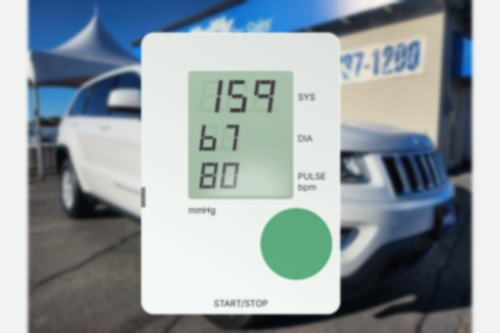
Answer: 80bpm
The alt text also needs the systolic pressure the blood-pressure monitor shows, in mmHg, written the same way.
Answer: 159mmHg
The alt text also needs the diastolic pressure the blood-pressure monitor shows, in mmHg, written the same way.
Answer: 67mmHg
